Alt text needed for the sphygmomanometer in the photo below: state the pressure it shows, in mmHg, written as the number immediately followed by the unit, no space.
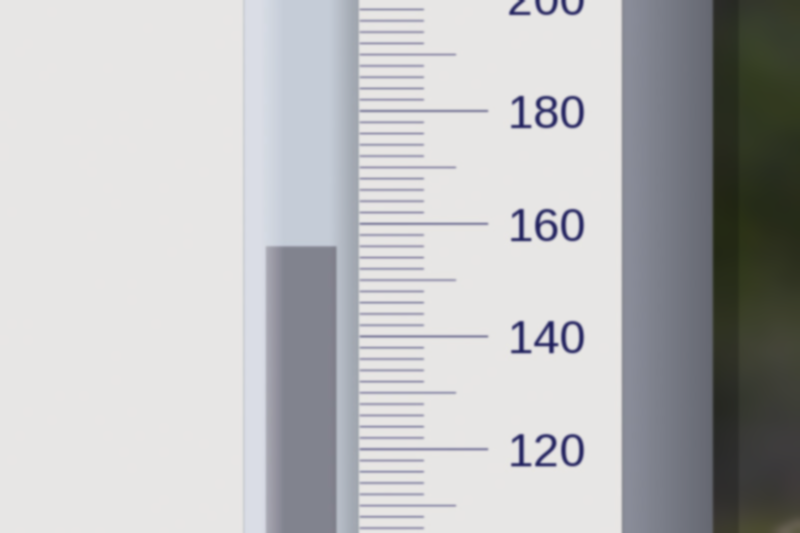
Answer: 156mmHg
